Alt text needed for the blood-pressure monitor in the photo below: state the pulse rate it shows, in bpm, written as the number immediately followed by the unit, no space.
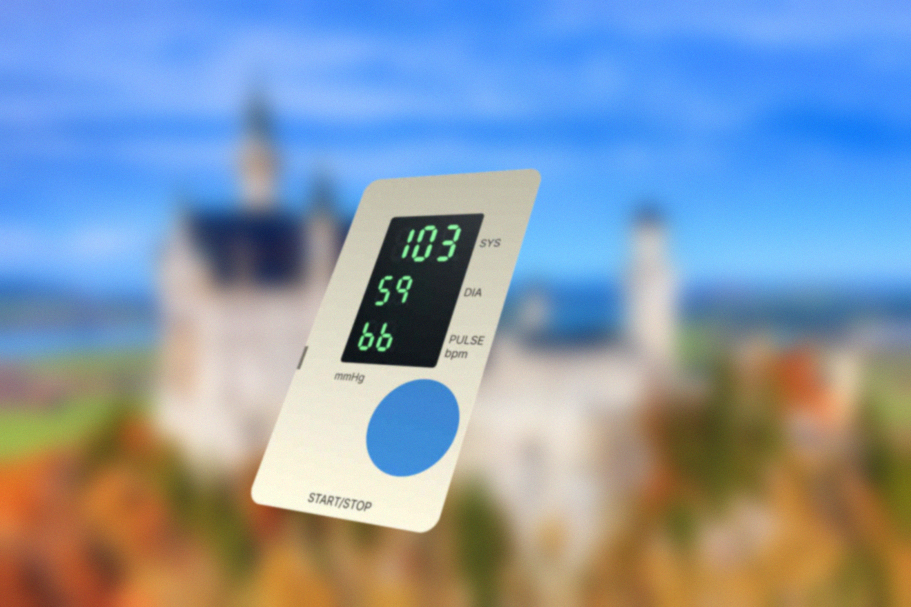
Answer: 66bpm
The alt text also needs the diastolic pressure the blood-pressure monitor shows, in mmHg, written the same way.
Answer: 59mmHg
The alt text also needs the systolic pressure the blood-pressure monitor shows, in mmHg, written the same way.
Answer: 103mmHg
